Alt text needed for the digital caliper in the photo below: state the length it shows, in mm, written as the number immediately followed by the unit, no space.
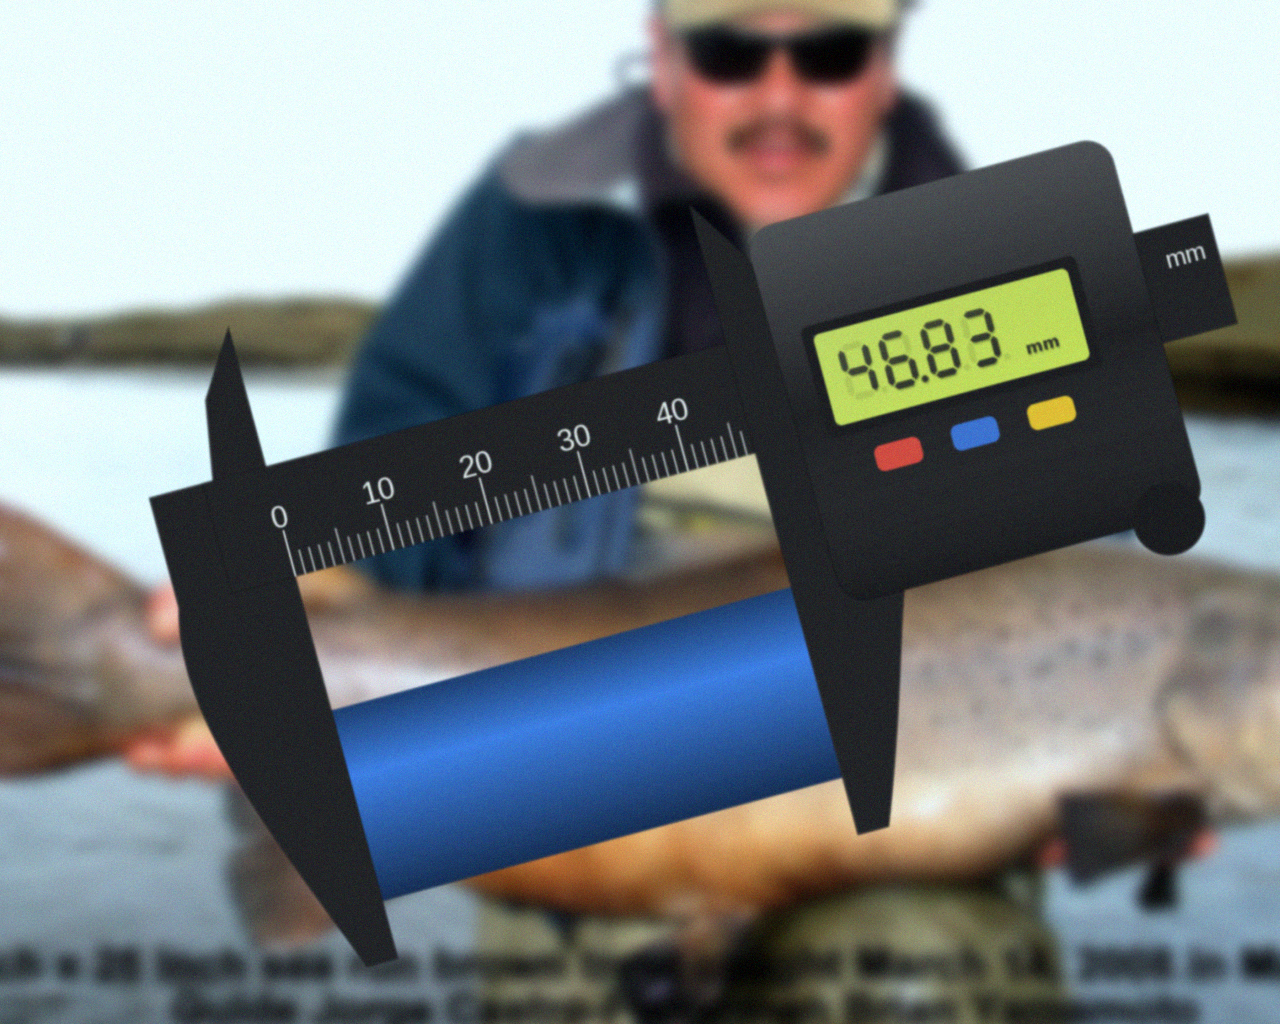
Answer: 46.83mm
